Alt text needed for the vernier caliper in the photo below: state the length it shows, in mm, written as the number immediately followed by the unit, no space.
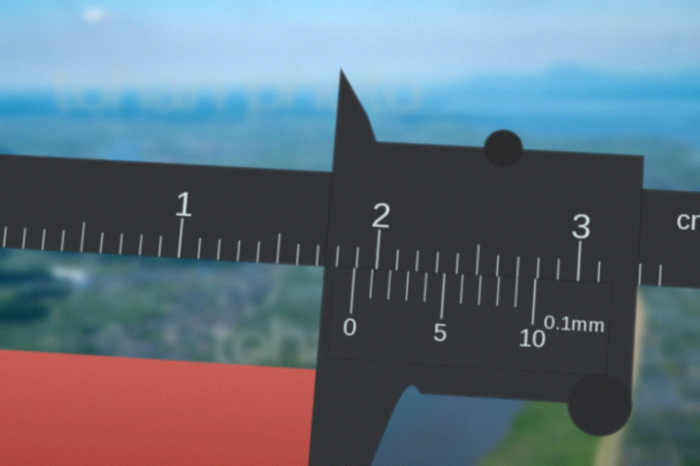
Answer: 18.9mm
